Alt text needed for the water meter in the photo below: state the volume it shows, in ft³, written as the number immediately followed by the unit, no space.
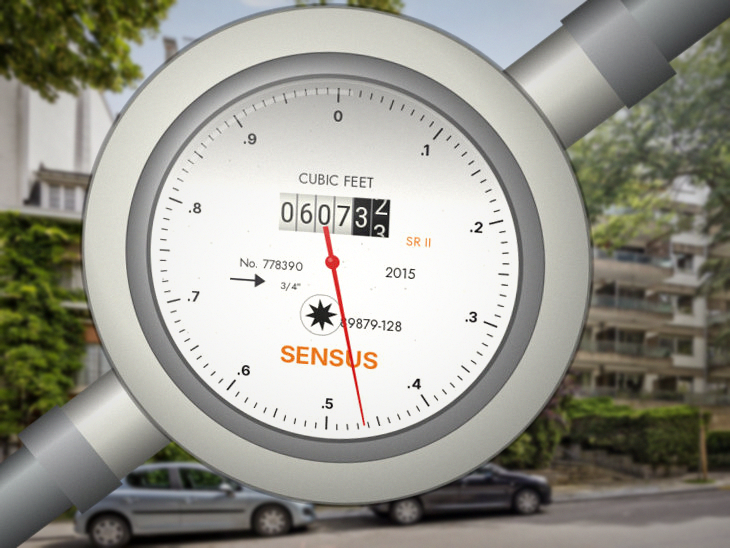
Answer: 60732.46ft³
